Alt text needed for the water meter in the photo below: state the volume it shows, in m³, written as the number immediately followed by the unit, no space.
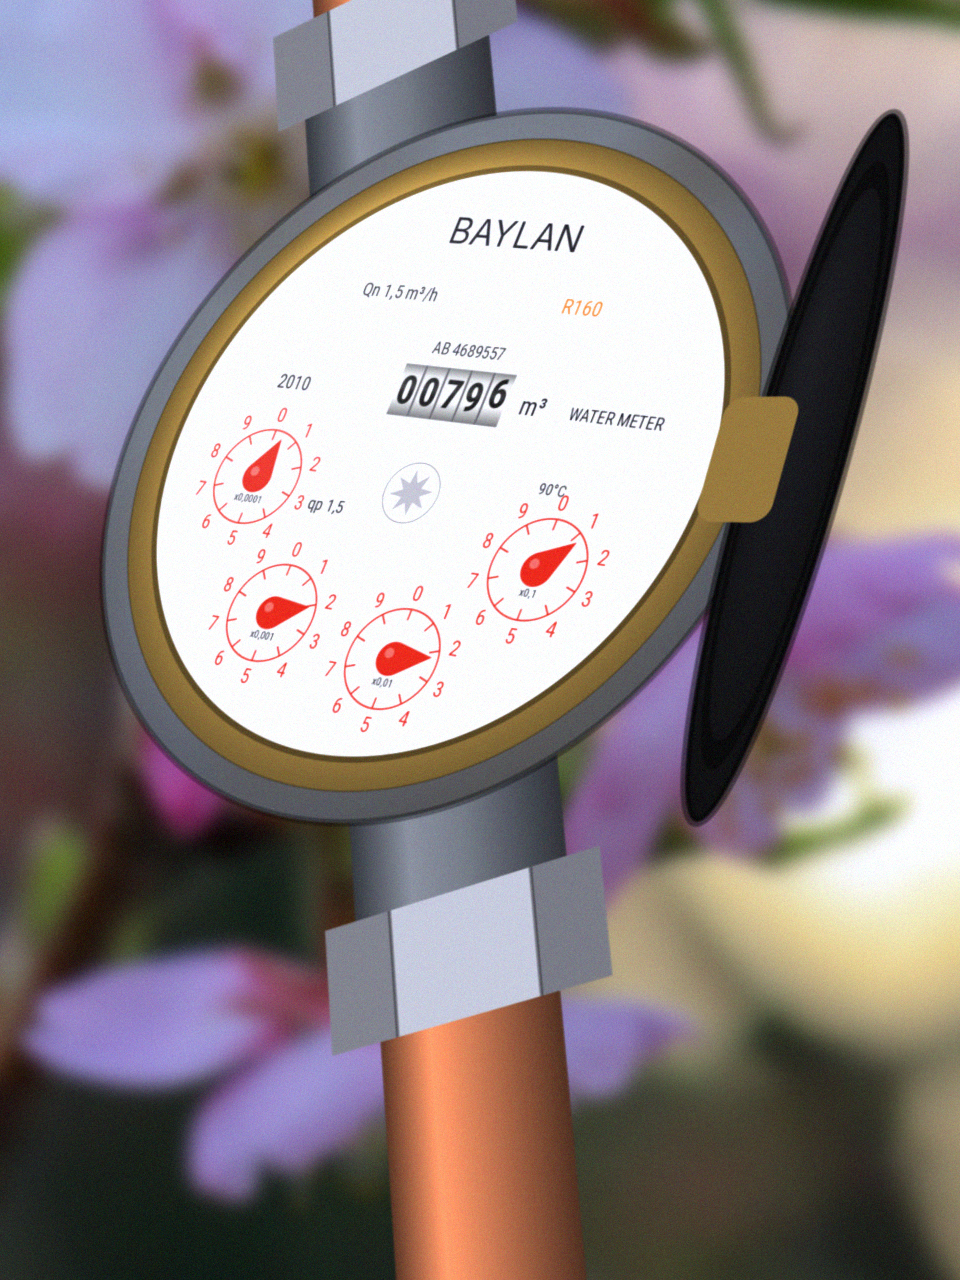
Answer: 796.1220m³
